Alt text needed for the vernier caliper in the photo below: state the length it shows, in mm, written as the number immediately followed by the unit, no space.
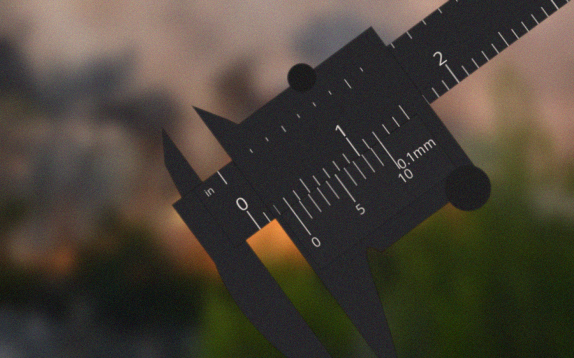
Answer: 3.0mm
